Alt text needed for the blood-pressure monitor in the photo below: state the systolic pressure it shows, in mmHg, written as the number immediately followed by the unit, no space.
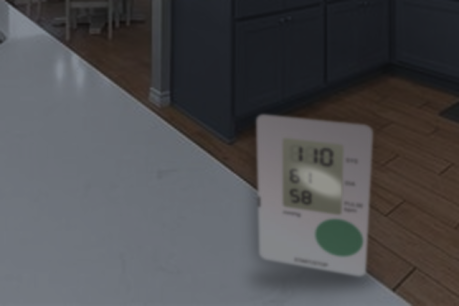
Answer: 110mmHg
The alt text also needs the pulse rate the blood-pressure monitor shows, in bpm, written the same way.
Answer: 58bpm
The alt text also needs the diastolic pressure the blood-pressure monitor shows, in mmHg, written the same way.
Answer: 61mmHg
